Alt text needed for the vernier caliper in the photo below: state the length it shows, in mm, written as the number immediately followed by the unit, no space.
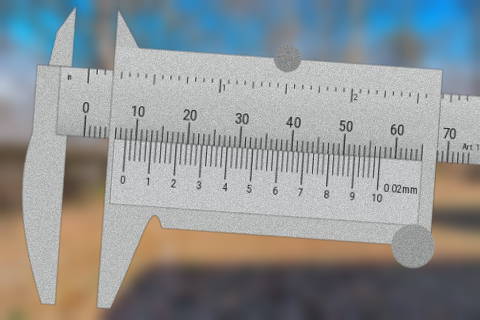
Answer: 8.0mm
